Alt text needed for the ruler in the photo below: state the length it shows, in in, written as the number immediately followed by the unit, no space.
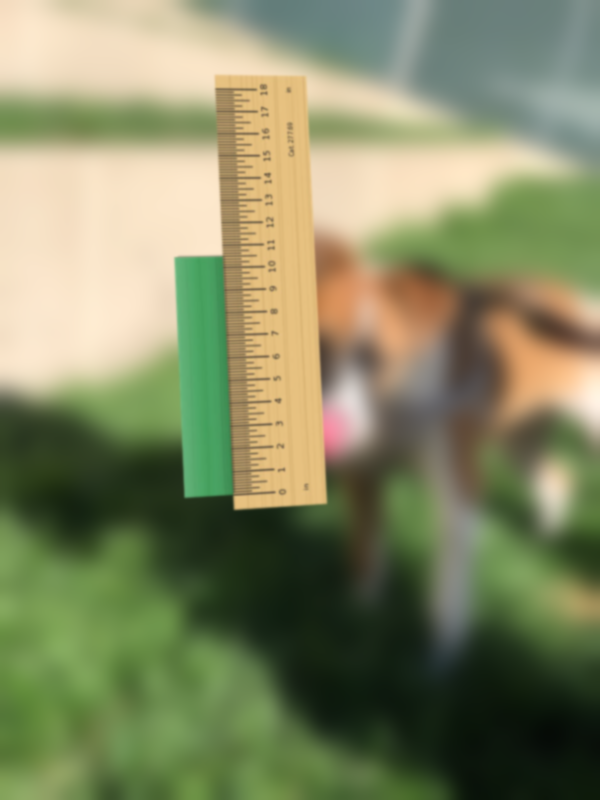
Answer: 10.5in
